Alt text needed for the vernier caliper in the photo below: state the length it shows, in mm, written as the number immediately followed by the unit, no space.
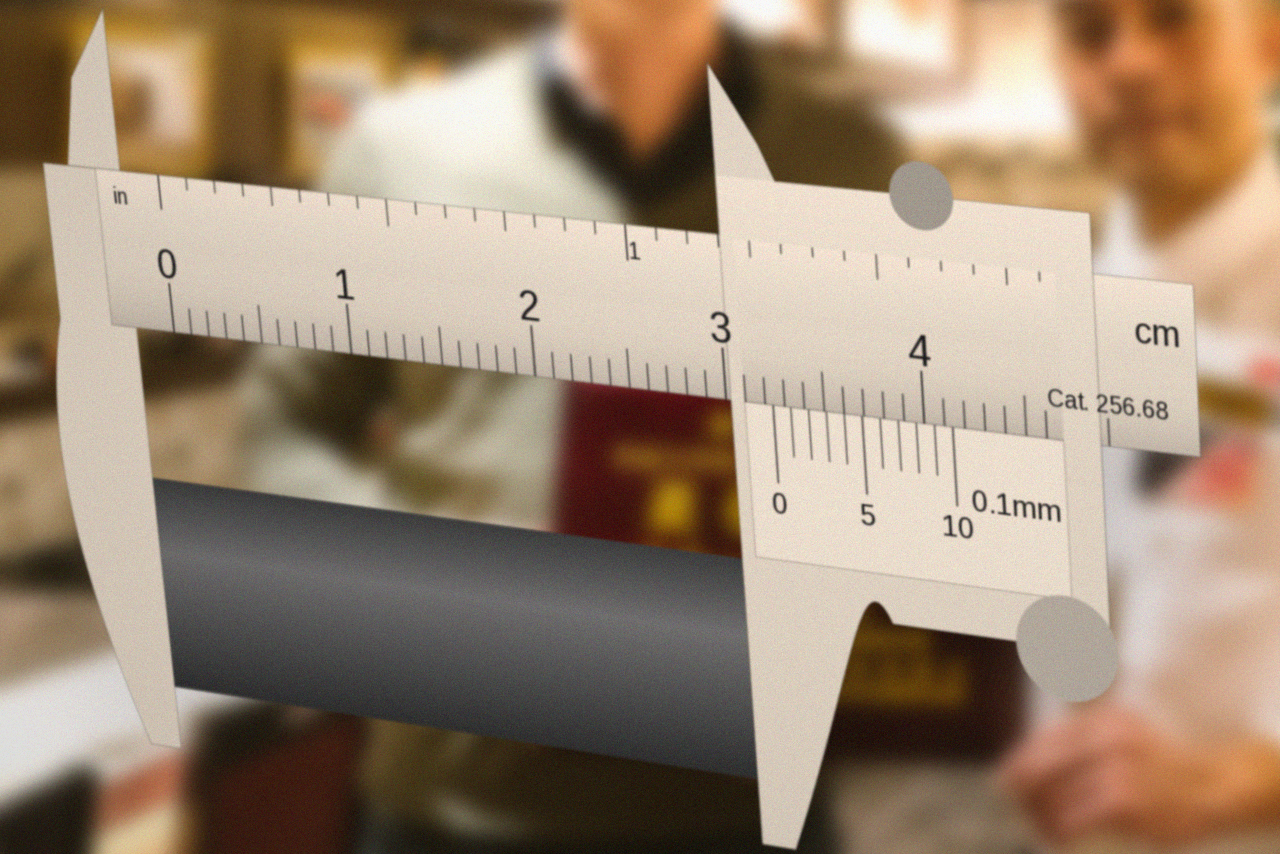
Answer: 32.4mm
